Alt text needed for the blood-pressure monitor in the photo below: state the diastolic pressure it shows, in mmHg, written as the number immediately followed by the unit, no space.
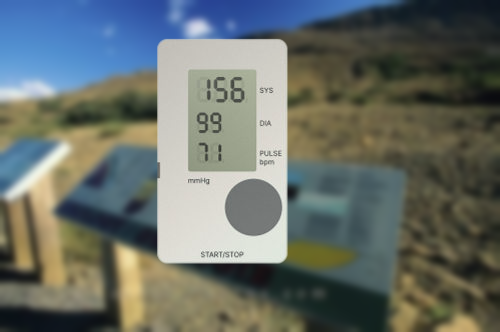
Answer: 99mmHg
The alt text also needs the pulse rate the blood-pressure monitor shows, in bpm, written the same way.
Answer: 71bpm
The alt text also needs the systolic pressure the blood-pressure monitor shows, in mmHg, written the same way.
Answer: 156mmHg
